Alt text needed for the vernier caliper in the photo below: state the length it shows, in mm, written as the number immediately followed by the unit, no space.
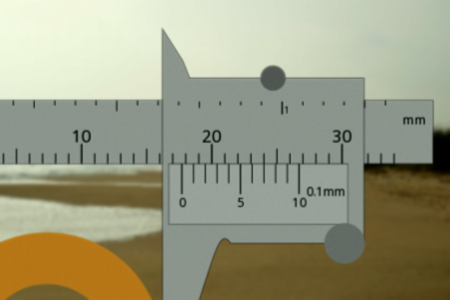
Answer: 17.7mm
